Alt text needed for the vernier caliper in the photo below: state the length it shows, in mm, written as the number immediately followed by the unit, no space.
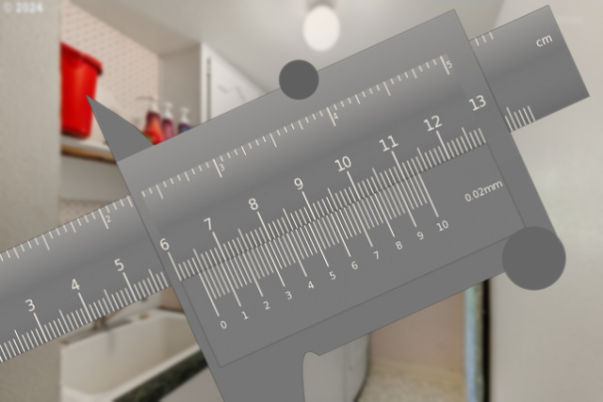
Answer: 64.0mm
